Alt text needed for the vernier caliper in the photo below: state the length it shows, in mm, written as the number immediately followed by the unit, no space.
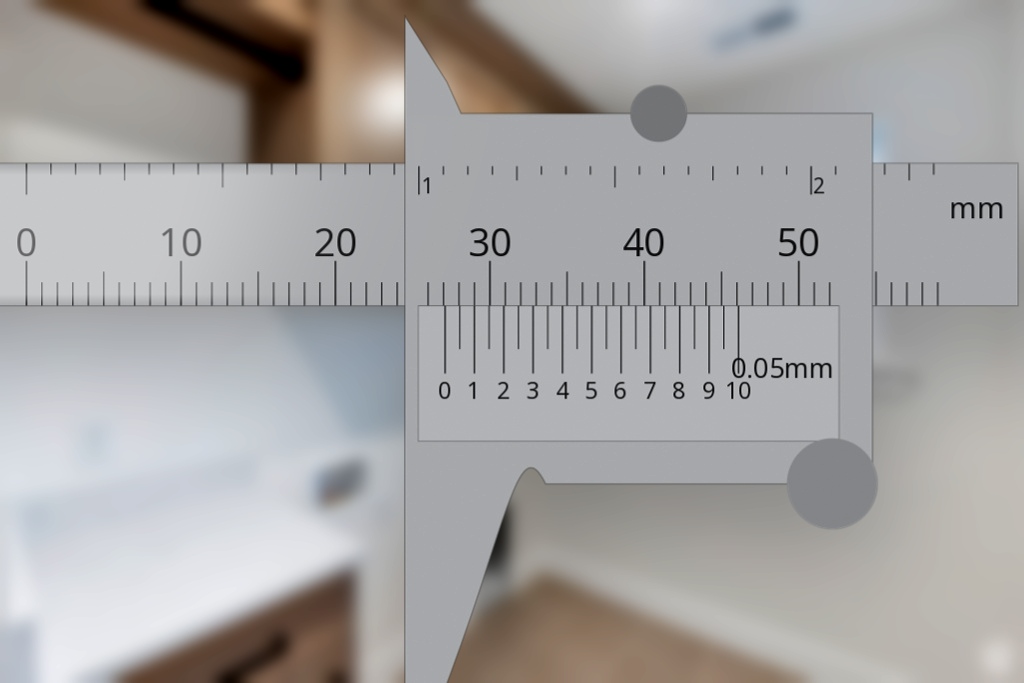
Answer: 27.1mm
